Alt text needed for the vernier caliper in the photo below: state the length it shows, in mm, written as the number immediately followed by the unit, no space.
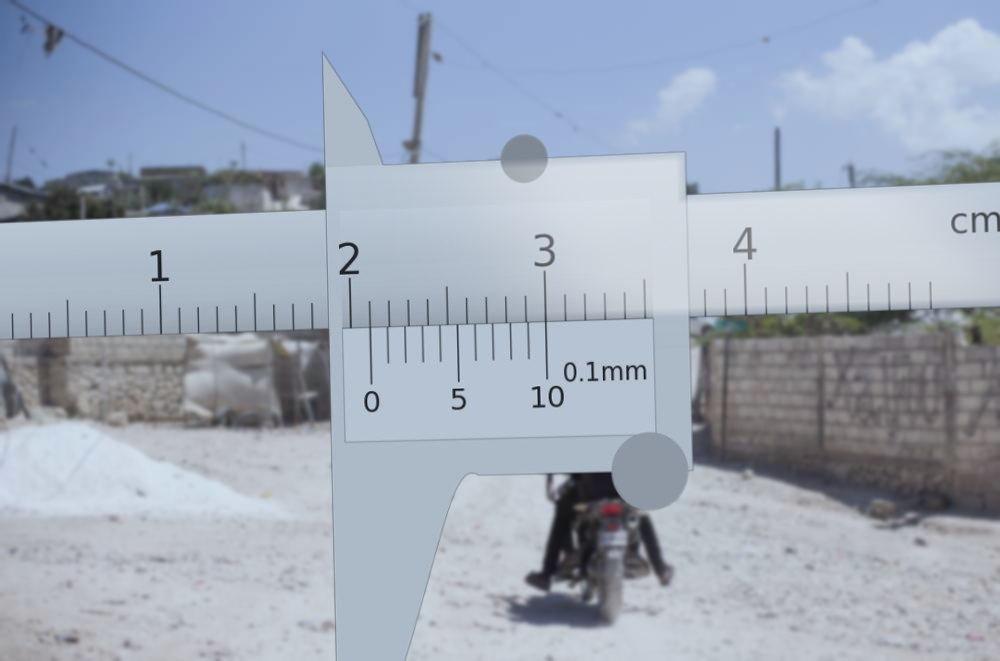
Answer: 21.0mm
